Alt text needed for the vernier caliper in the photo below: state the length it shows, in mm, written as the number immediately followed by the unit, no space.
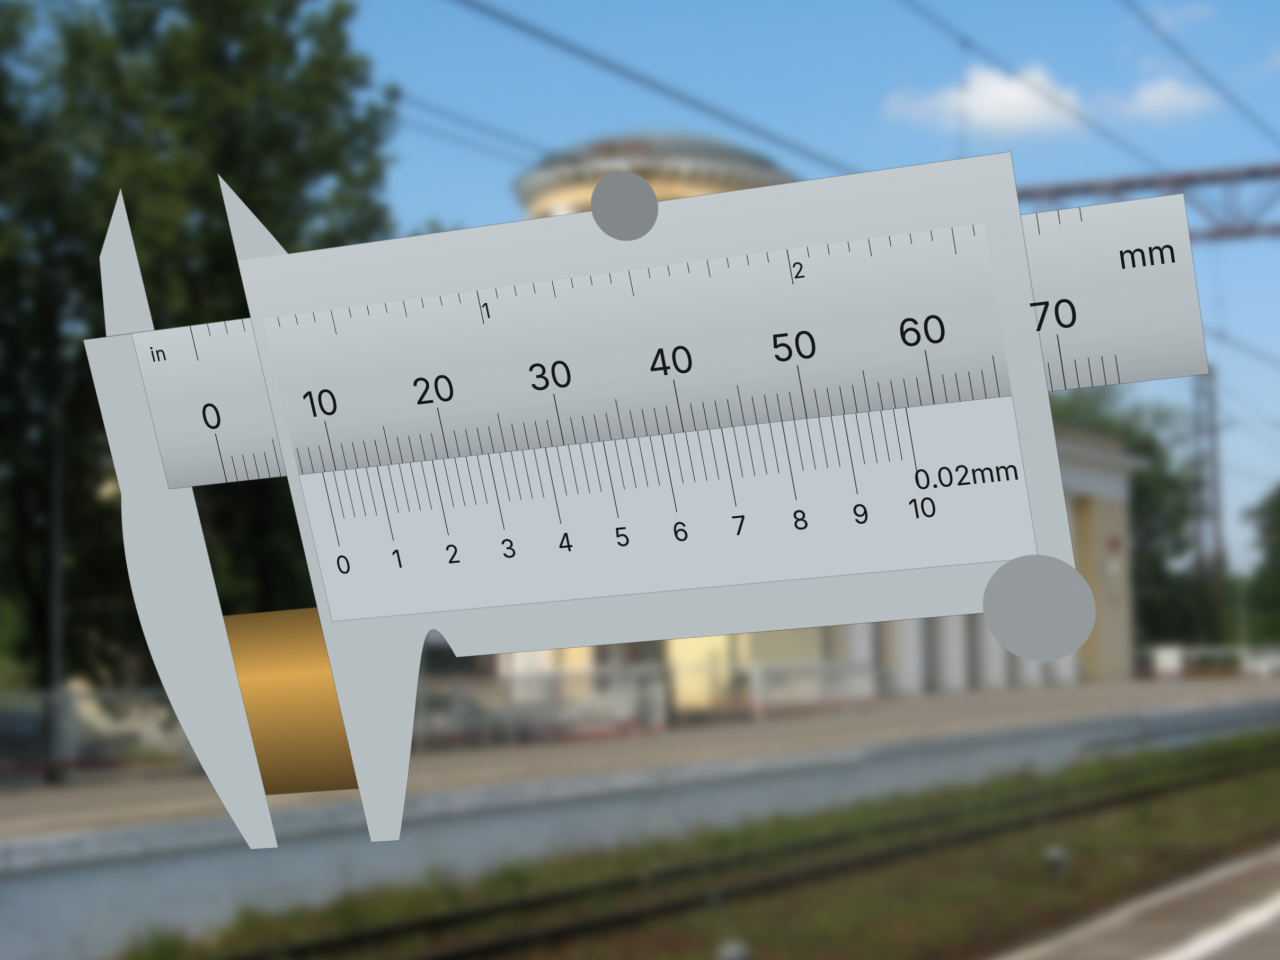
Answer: 8.8mm
